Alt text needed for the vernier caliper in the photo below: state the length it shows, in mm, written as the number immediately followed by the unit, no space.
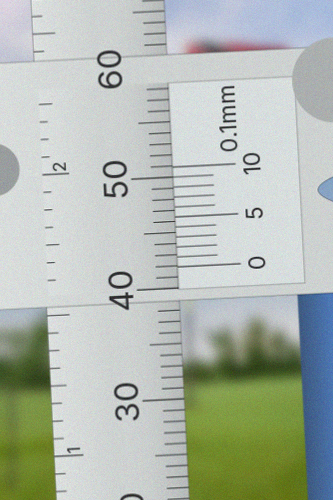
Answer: 41.9mm
